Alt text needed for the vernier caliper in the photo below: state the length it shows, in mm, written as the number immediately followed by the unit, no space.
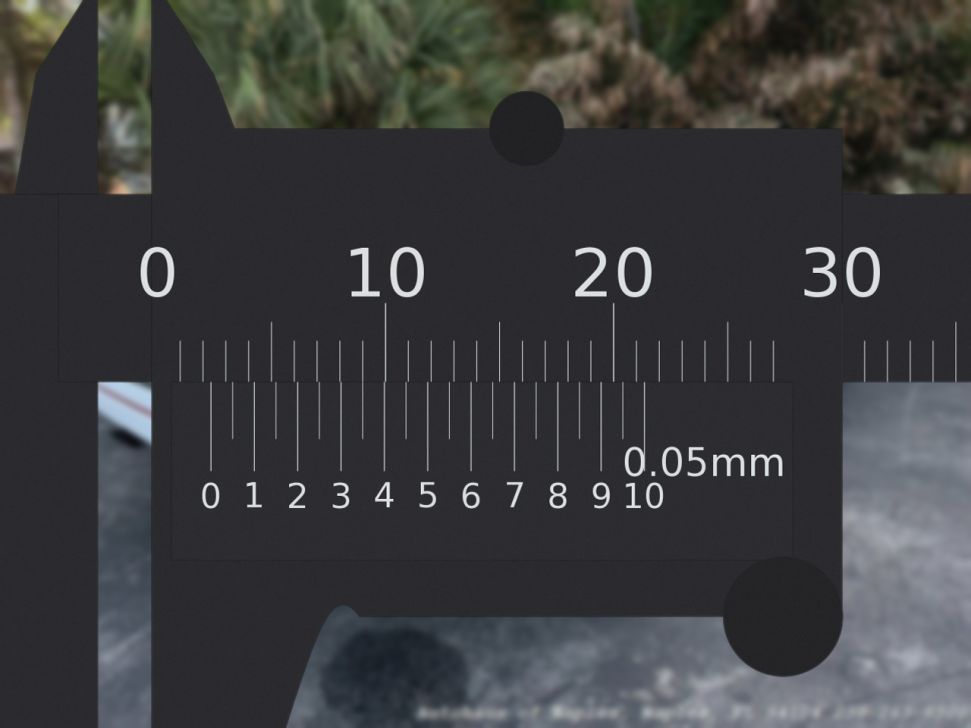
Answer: 2.35mm
